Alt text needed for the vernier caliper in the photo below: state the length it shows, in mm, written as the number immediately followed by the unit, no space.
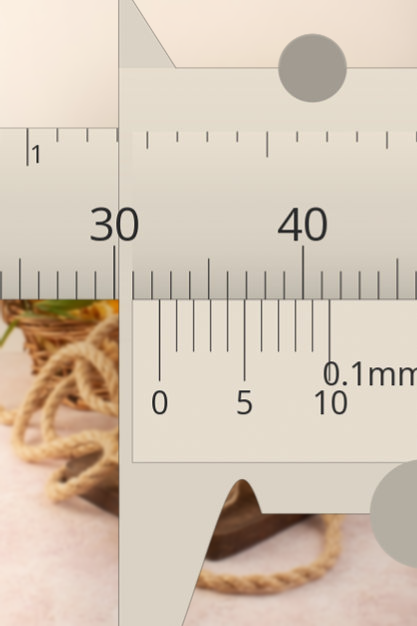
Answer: 32.4mm
